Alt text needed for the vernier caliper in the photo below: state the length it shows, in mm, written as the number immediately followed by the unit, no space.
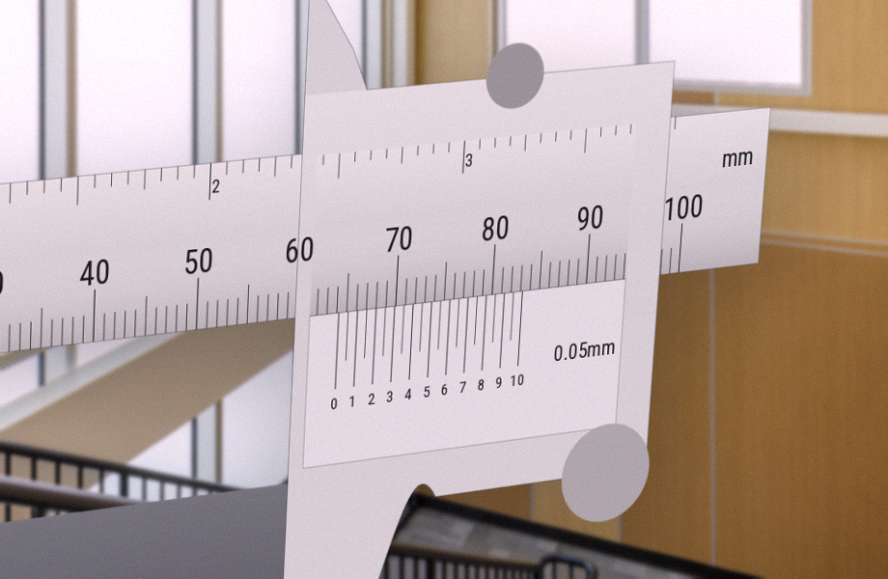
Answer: 64.2mm
